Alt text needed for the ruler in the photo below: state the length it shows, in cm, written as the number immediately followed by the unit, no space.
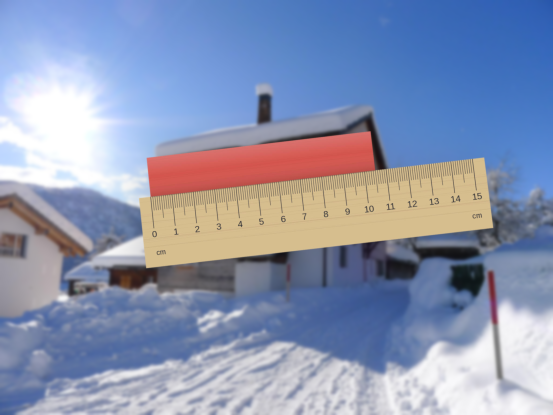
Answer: 10.5cm
